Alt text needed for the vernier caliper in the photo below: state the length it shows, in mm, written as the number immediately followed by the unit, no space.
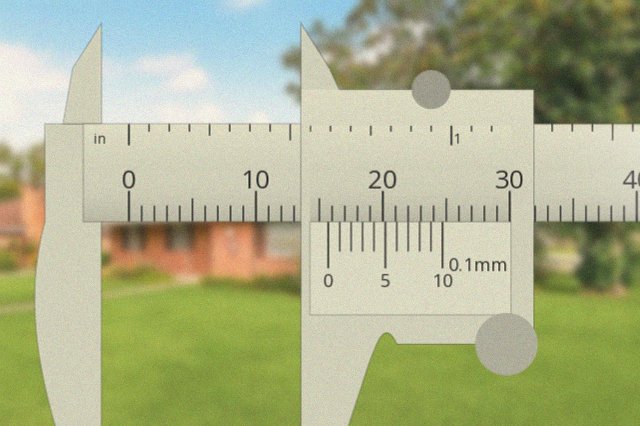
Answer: 15.7mm
